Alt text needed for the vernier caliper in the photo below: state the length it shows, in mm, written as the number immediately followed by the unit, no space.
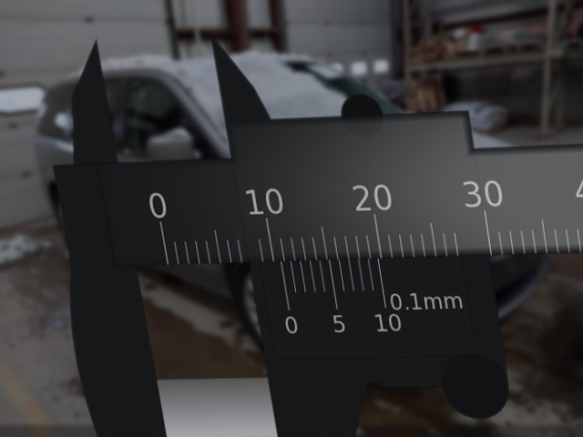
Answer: 10.7mm
